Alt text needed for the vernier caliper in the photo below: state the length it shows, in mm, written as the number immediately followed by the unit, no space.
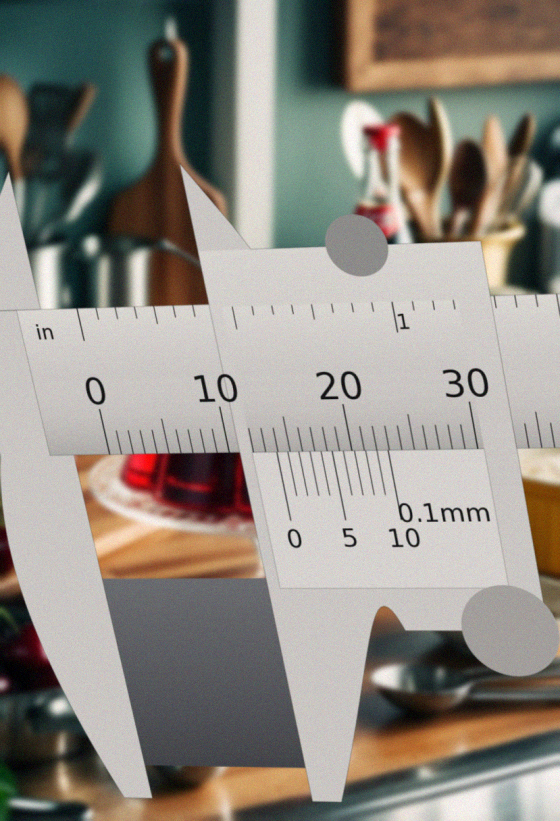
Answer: 13.9mm
